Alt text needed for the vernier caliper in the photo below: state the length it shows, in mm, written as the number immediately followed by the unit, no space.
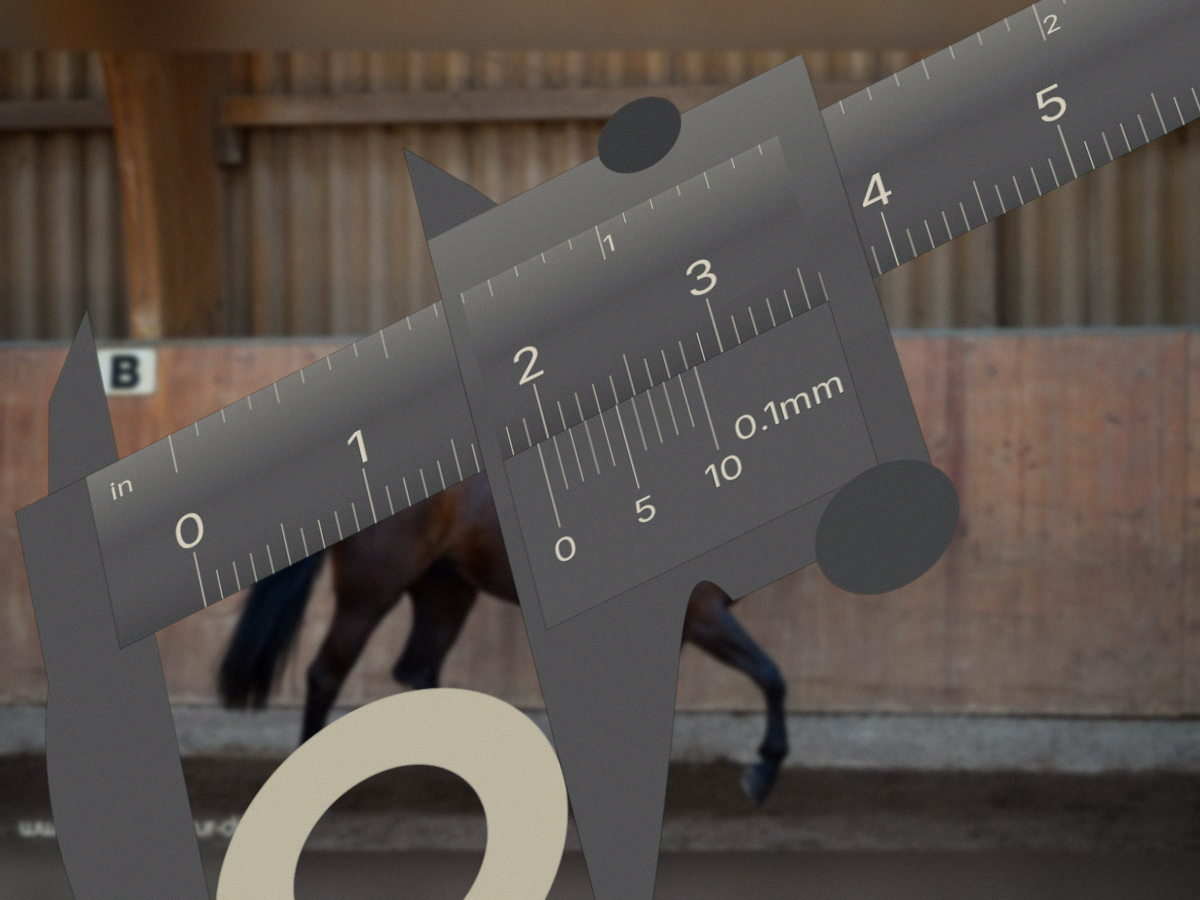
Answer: 19.4mm
